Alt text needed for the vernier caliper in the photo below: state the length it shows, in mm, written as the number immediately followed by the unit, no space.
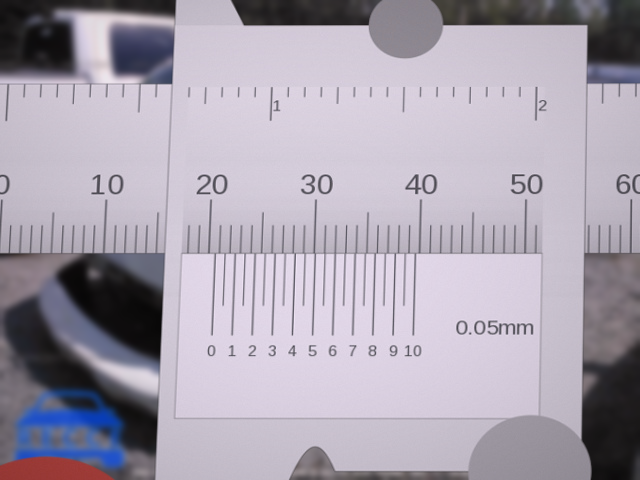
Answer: 20.6mm
